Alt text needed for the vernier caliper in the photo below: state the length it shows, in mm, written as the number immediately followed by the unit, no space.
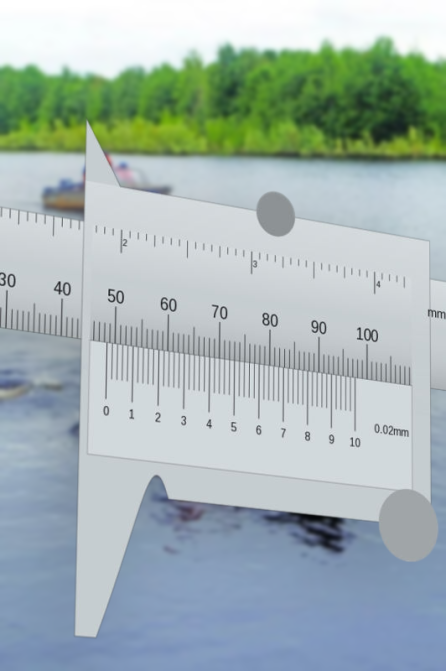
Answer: 48.5mm
